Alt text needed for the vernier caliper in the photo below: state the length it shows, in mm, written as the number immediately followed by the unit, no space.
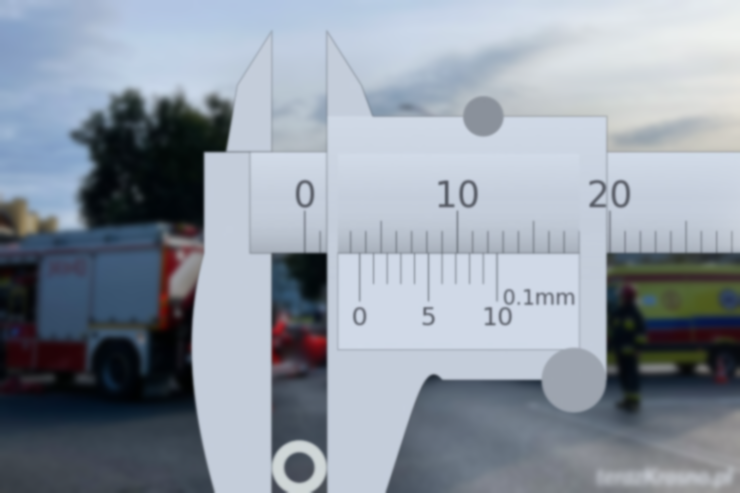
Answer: 3.6mm
